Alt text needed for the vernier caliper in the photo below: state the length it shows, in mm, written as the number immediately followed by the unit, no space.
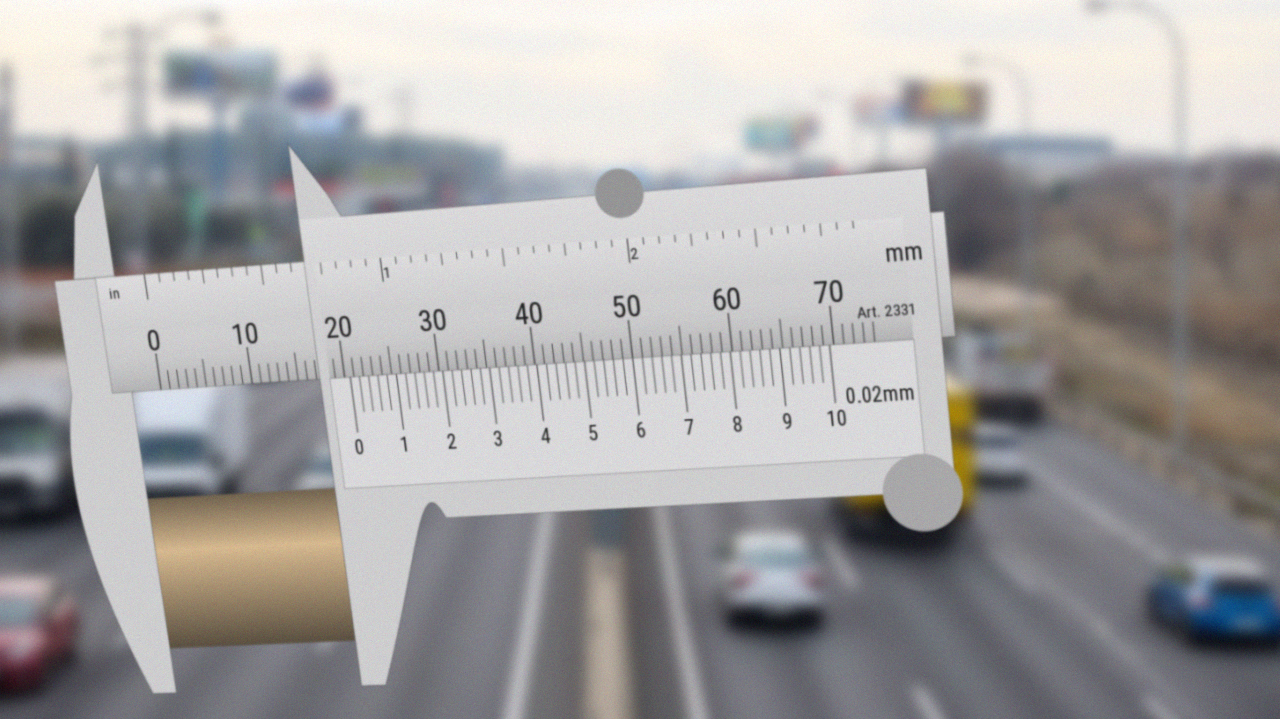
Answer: 20.6mm
